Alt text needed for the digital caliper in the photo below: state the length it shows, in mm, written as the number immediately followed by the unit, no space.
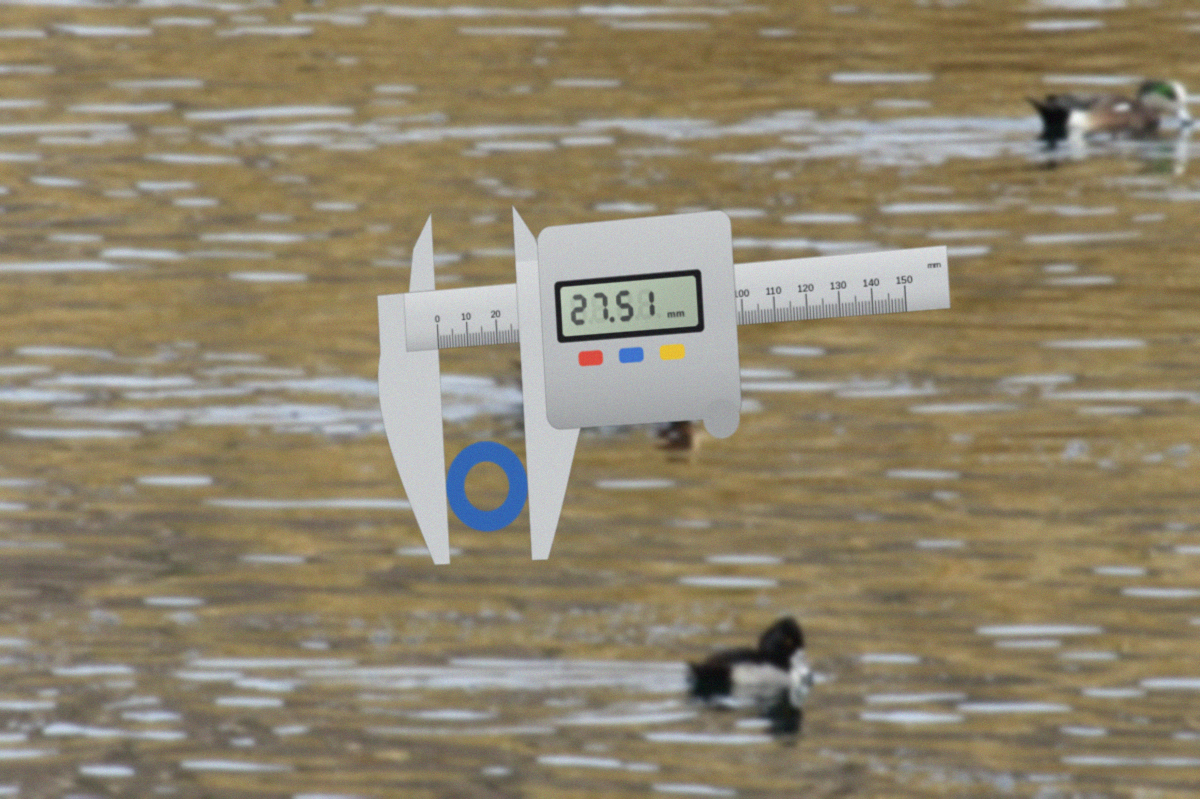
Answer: 27.51mm
